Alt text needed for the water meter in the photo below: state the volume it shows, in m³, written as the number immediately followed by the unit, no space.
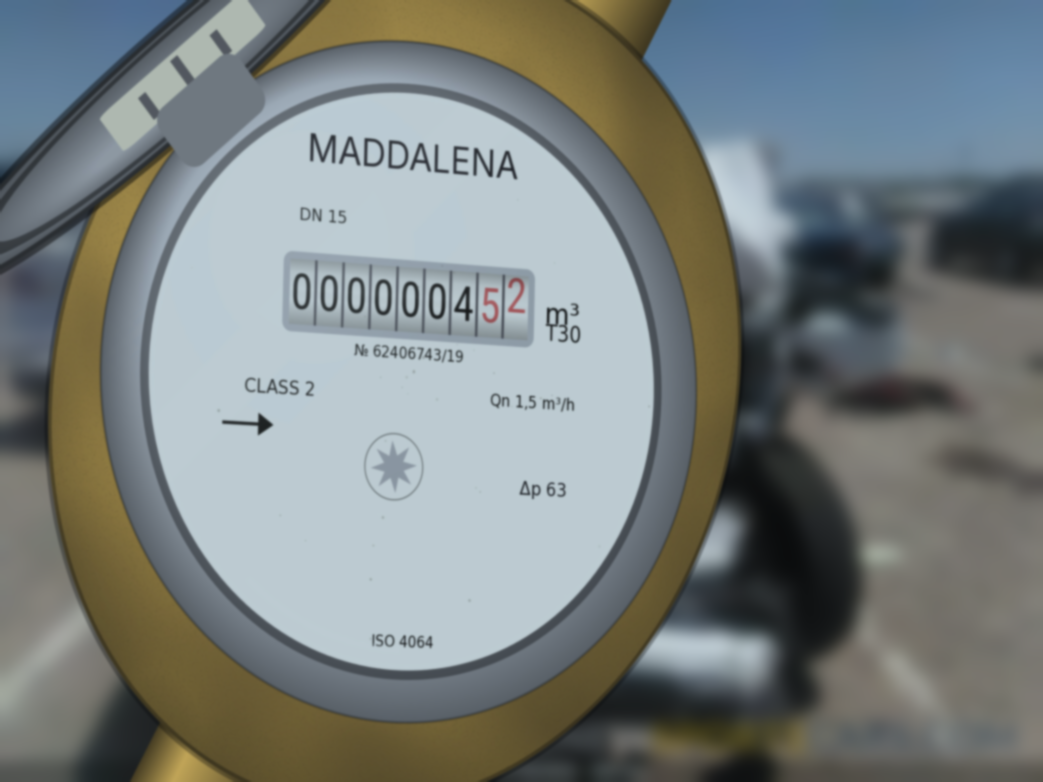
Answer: 4.52m³
